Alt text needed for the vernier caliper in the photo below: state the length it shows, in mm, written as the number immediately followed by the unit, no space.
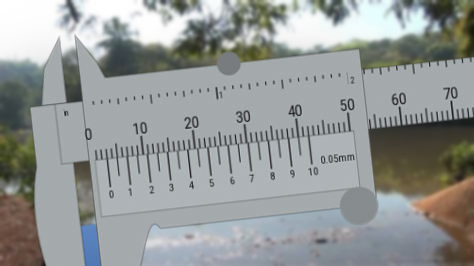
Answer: 3.0mm
